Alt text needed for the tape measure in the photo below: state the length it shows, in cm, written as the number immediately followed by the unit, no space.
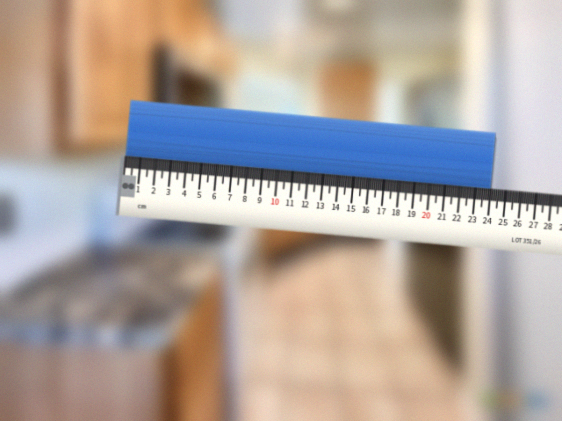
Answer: 24cm
